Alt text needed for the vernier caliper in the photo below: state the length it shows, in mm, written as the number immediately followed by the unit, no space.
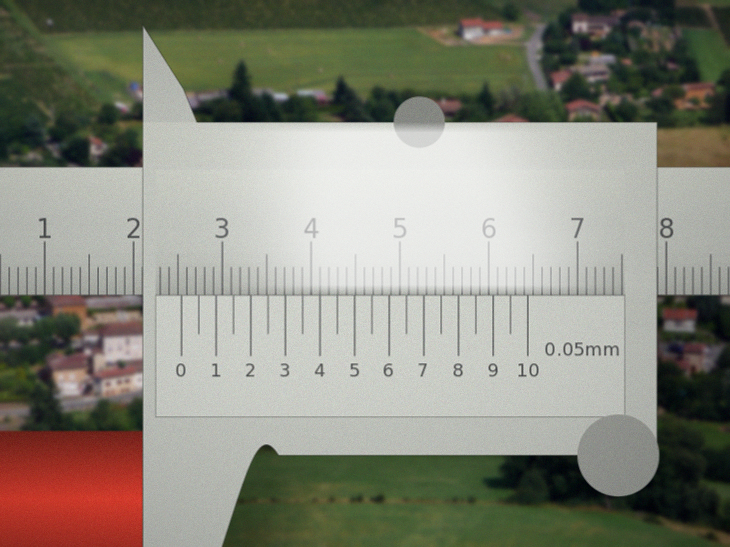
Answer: 25.4mm
